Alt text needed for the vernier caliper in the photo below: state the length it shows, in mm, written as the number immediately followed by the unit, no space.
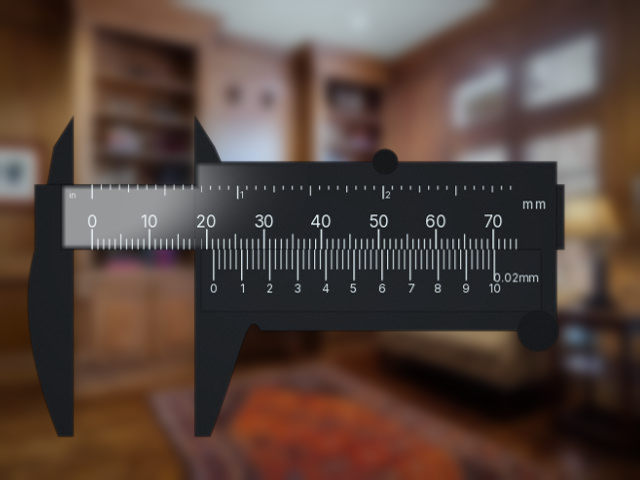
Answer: 21.2mm
